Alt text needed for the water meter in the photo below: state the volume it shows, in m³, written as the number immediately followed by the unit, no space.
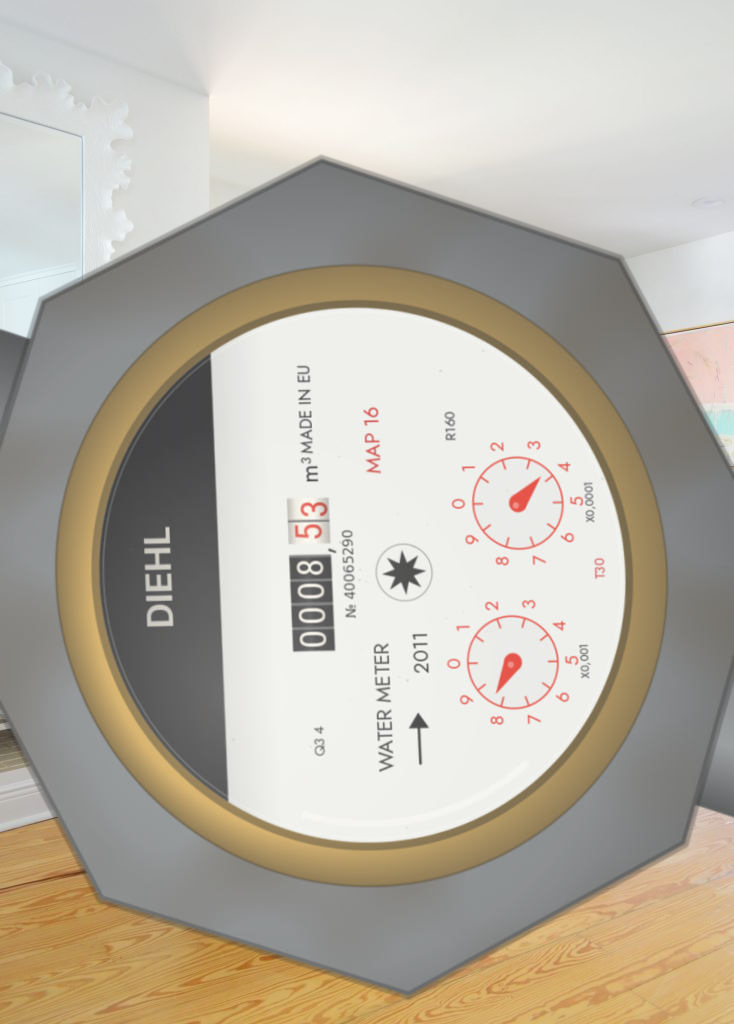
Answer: 8.5283m³
